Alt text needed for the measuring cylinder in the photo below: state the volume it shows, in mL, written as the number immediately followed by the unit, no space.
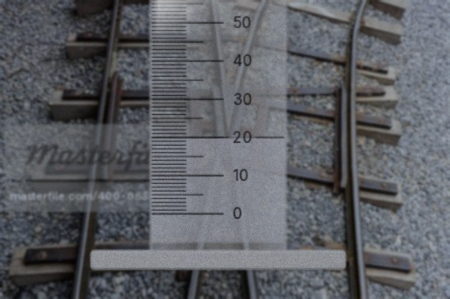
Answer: 20mL
